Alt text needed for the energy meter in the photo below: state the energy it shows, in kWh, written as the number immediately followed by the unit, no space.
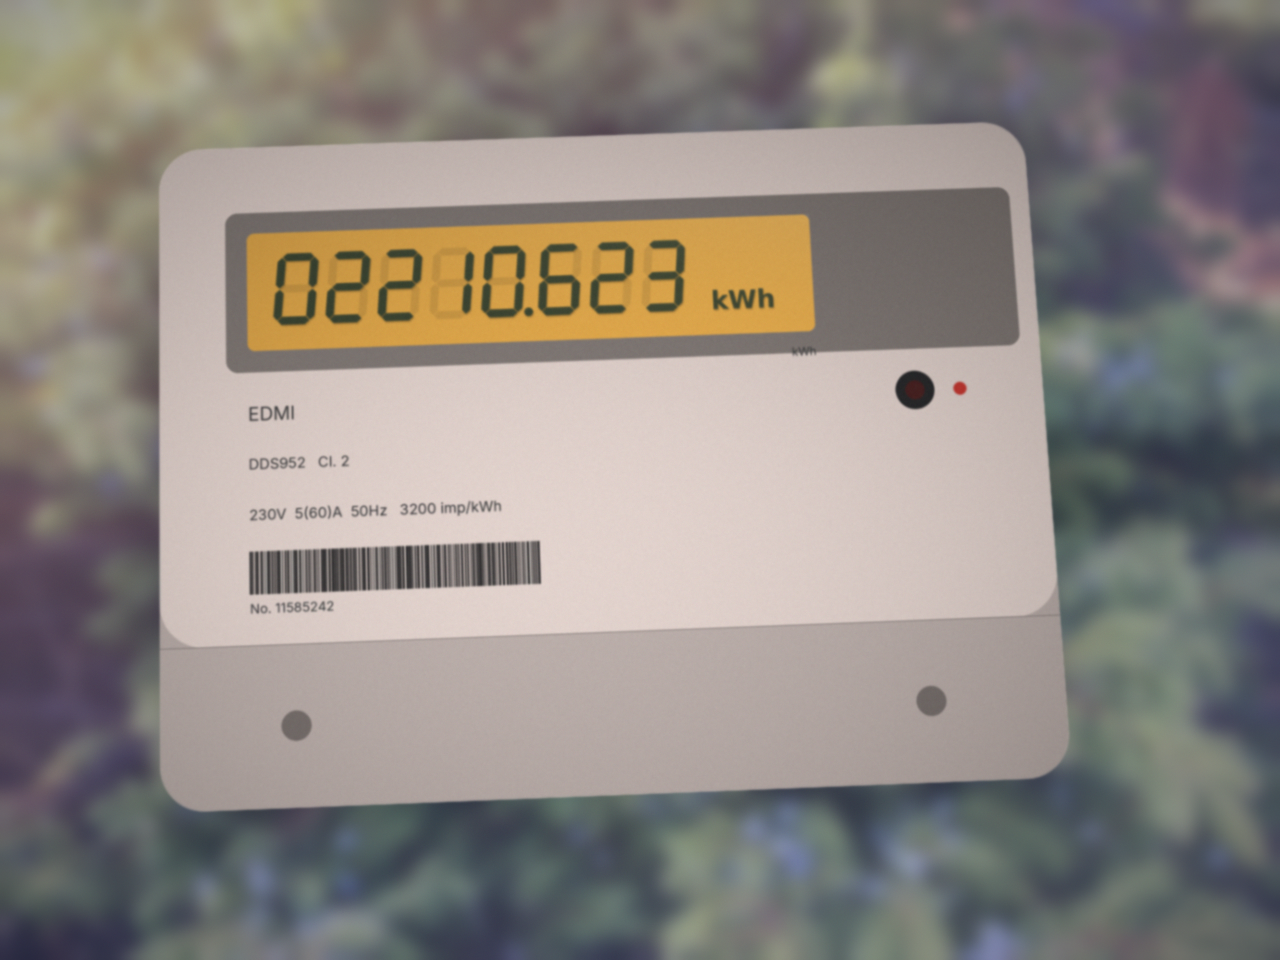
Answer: 2210.623kWh
